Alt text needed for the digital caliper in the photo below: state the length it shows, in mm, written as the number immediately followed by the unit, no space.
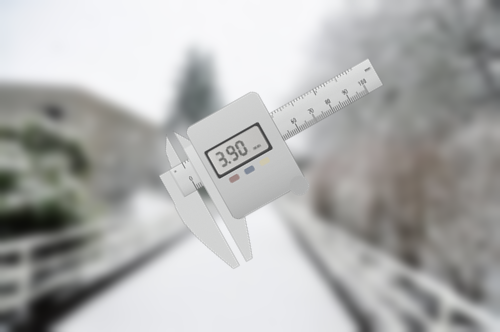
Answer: 3.90mm
